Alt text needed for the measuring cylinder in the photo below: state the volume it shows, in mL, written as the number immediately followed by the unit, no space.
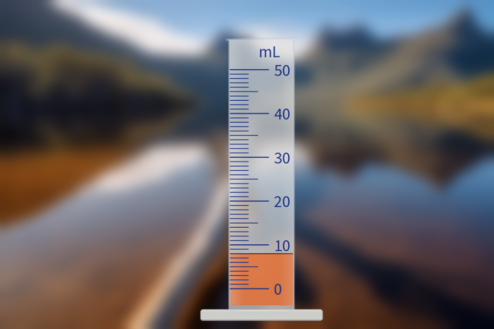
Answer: 8mL
